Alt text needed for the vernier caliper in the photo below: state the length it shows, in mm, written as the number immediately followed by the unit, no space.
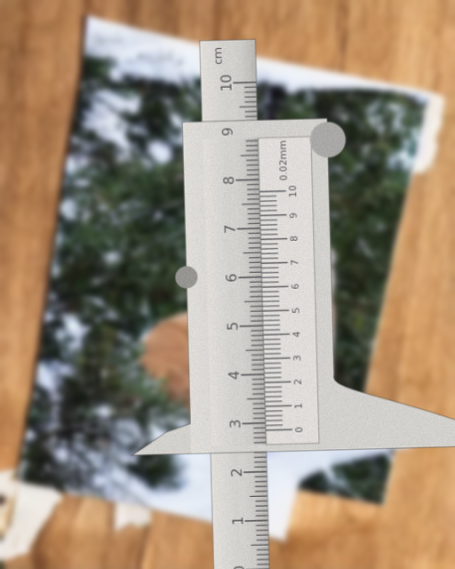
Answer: 28.5mm
